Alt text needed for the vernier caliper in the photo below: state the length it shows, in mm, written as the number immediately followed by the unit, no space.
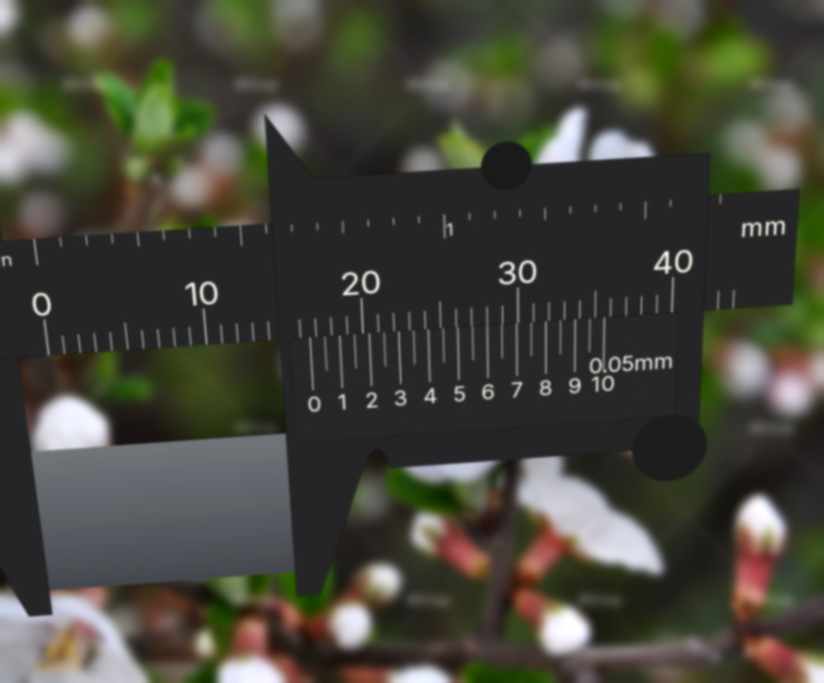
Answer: 16.6mm
